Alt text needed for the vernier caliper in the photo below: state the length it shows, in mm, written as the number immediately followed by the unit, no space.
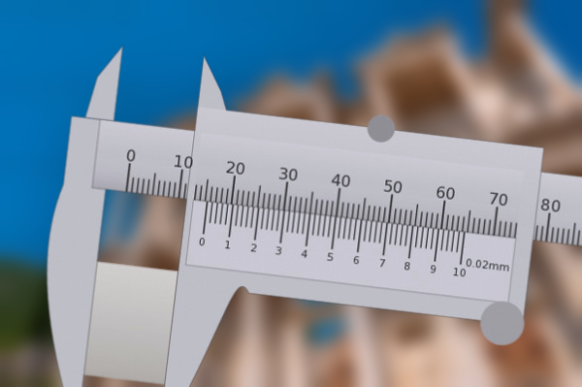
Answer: 15.4mm
